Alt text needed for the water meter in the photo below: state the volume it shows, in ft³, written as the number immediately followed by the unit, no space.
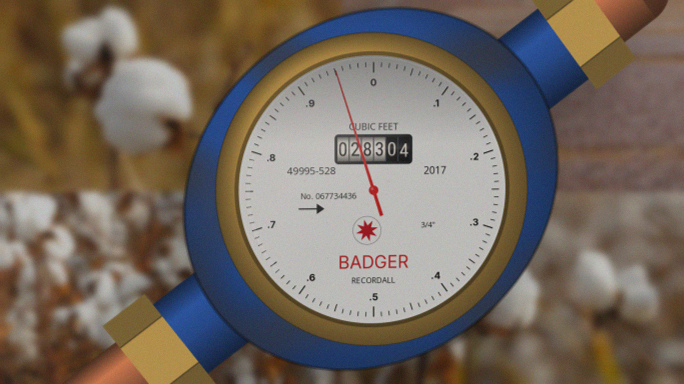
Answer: 28303.95ft³
